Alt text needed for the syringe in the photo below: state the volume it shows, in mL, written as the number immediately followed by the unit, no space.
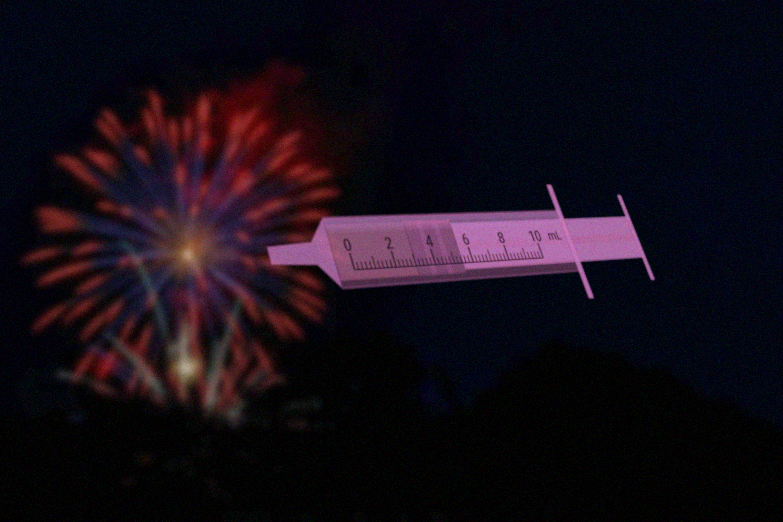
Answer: 3mL
